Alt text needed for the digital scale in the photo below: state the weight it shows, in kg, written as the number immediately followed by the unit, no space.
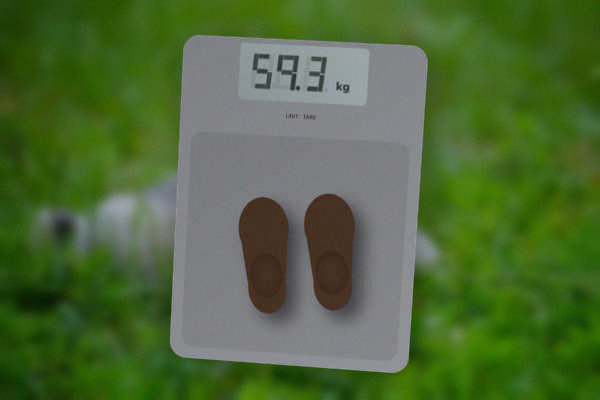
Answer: 59.3kg
